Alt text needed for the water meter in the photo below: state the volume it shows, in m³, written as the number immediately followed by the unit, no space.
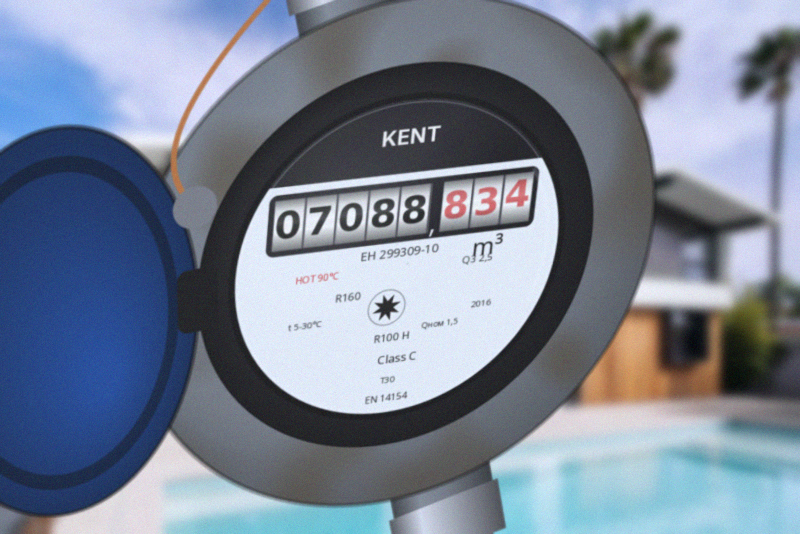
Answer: 7088.834m³
